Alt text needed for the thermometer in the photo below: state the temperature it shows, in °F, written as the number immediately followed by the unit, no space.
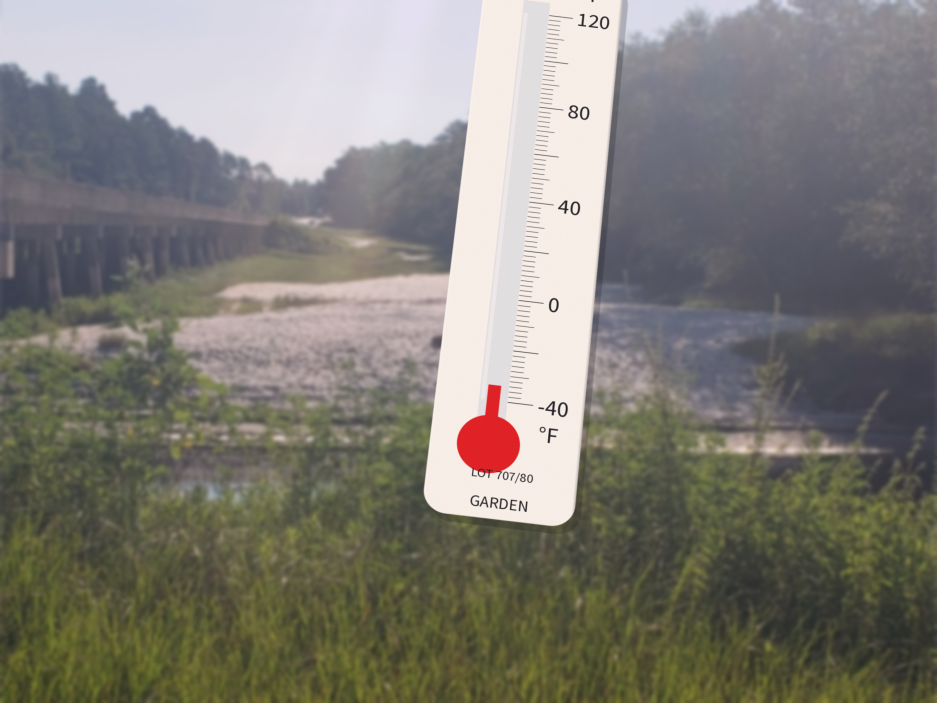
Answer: -34°F
